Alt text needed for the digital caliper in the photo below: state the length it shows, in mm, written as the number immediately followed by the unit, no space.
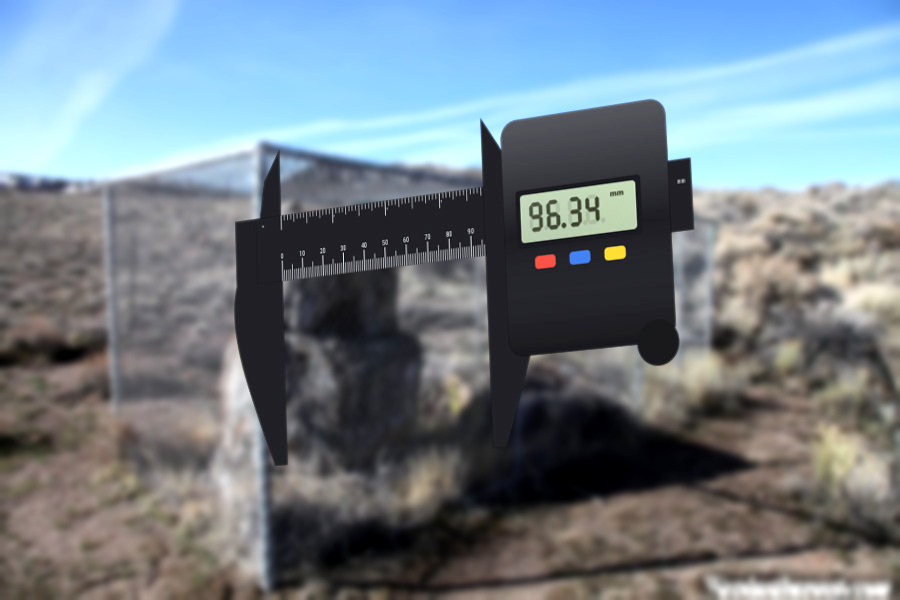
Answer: 96.34mm
